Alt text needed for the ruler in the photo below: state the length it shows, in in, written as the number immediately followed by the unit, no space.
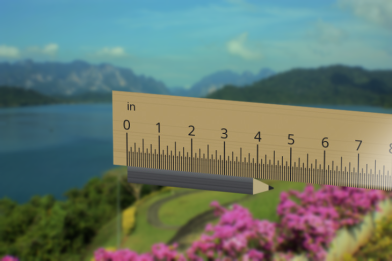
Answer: 4.5in
